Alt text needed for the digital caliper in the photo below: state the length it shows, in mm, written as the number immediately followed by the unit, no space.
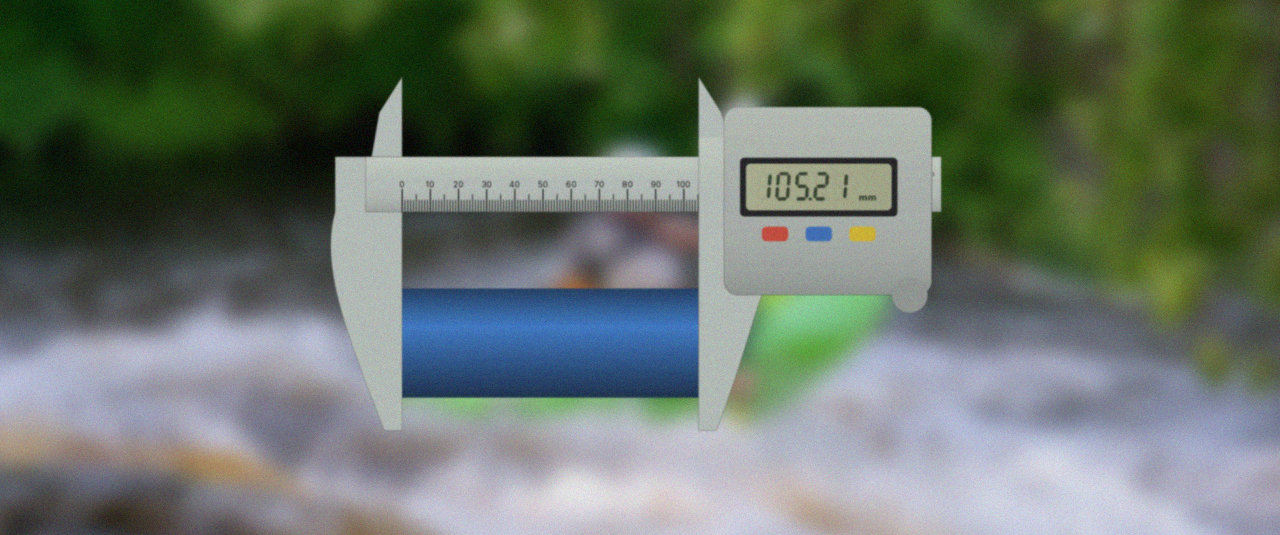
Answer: 105.21mm
